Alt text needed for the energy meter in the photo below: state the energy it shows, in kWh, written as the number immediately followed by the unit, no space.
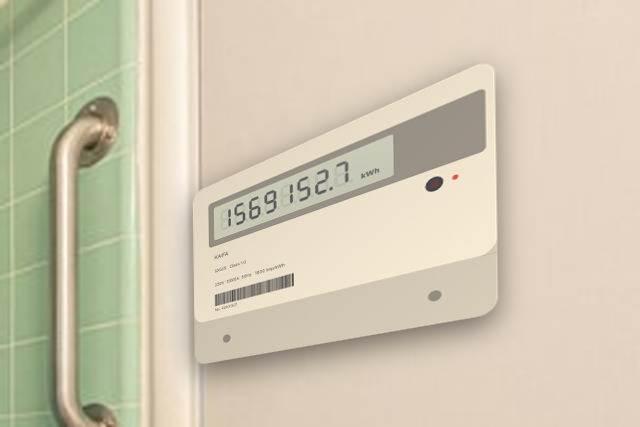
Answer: 1569152.7kWh
